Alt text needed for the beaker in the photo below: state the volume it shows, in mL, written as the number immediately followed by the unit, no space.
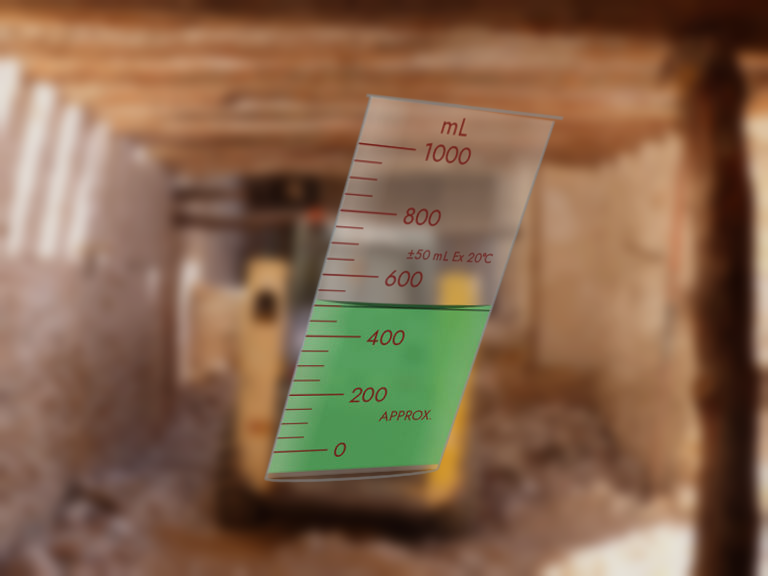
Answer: 500mL
